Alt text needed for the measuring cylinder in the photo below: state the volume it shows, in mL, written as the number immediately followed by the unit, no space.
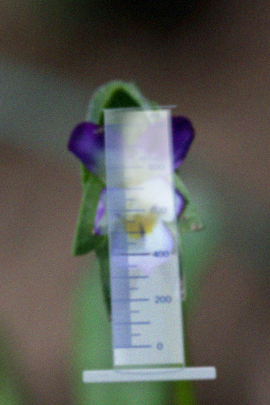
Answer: 400mL
